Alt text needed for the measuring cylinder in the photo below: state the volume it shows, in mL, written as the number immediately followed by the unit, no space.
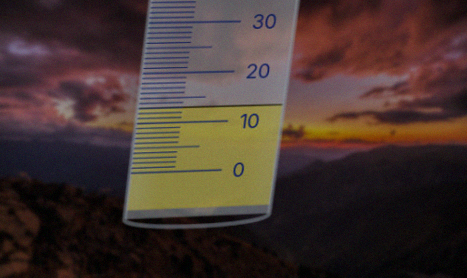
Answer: 13mL
